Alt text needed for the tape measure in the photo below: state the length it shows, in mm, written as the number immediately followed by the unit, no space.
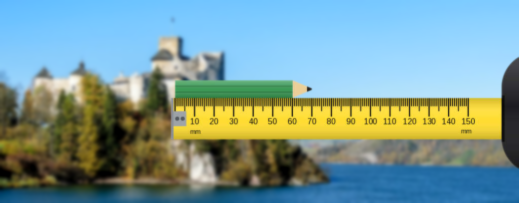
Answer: 70mm
